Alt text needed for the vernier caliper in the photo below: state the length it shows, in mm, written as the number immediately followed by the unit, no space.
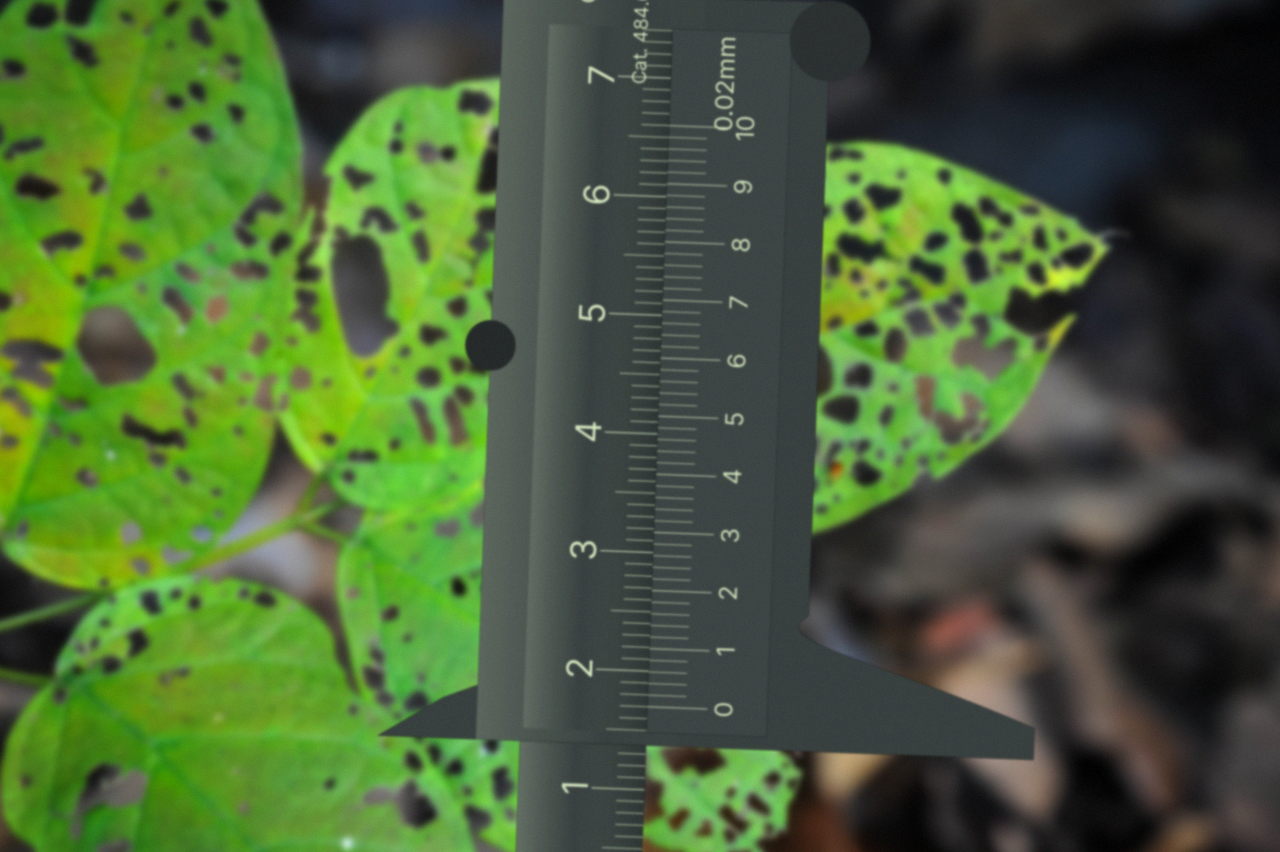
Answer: 17.0mm
